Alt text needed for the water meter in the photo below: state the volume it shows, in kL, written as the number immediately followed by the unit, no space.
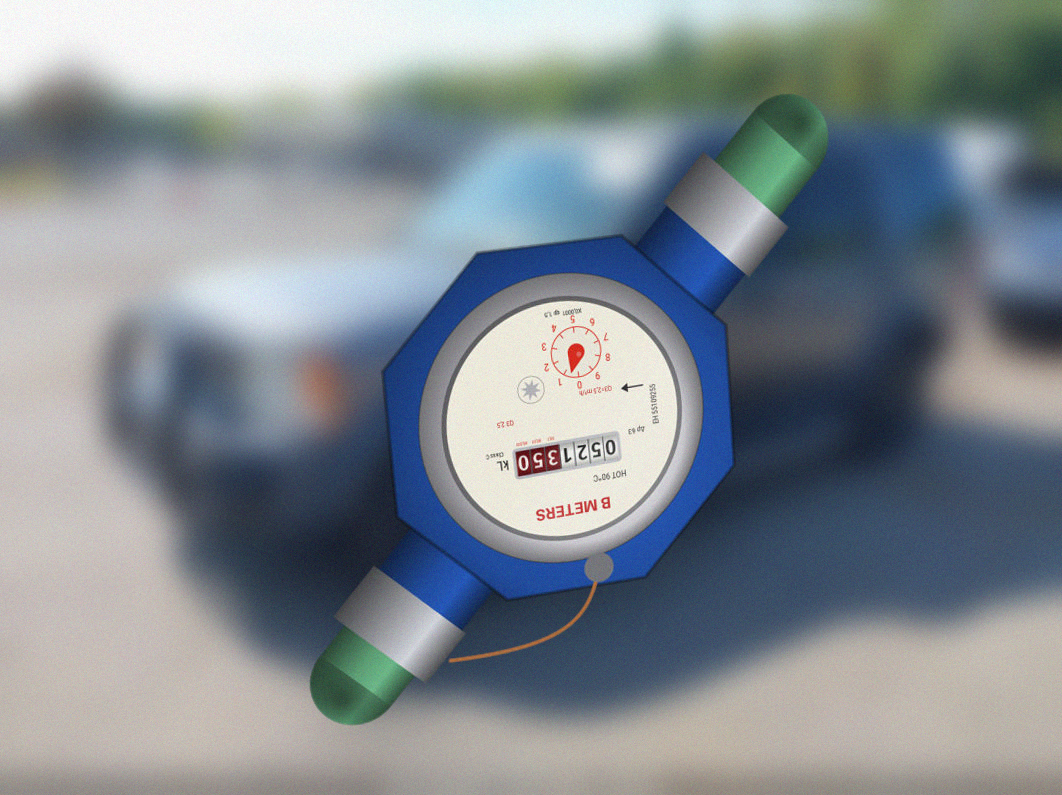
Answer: 521.3500kL
